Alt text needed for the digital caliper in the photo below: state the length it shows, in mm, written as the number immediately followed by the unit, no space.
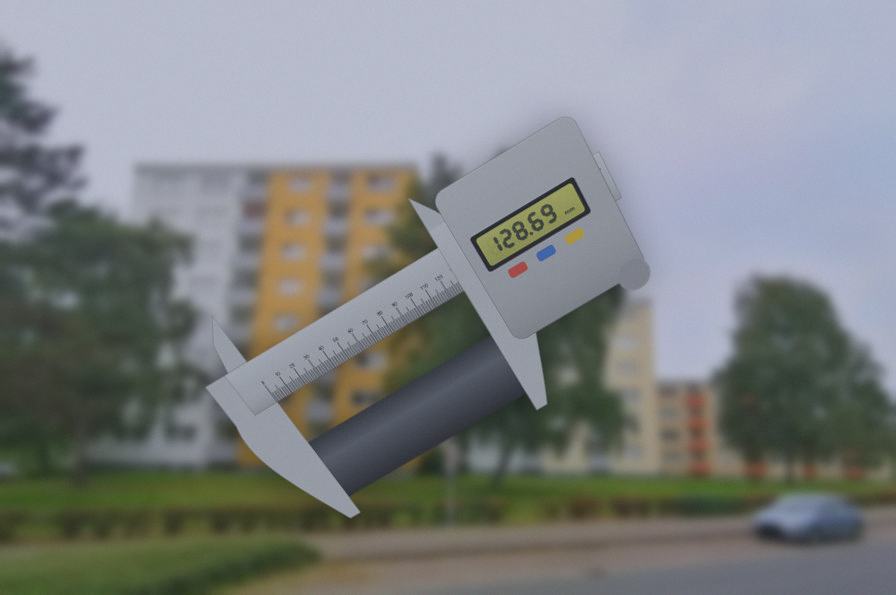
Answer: 128.69mm
